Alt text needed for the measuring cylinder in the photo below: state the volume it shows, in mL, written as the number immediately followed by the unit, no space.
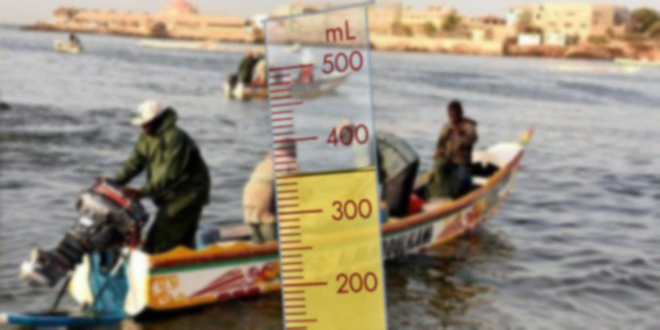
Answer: 350mL
